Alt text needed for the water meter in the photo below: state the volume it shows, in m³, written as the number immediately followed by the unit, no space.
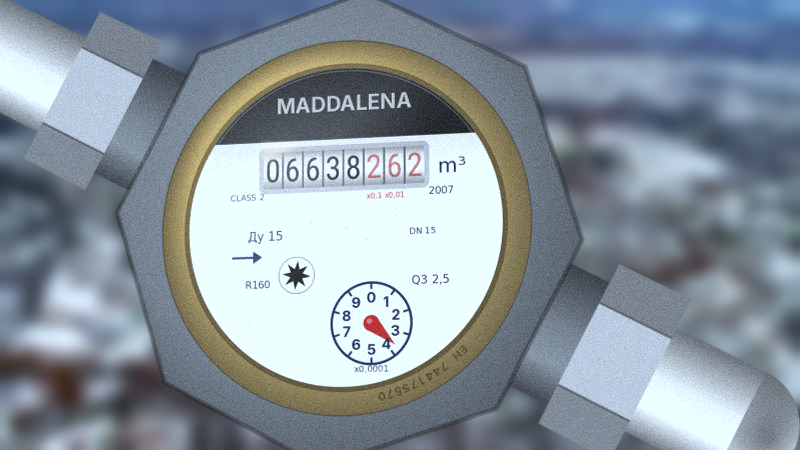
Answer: 6638.2623m³
